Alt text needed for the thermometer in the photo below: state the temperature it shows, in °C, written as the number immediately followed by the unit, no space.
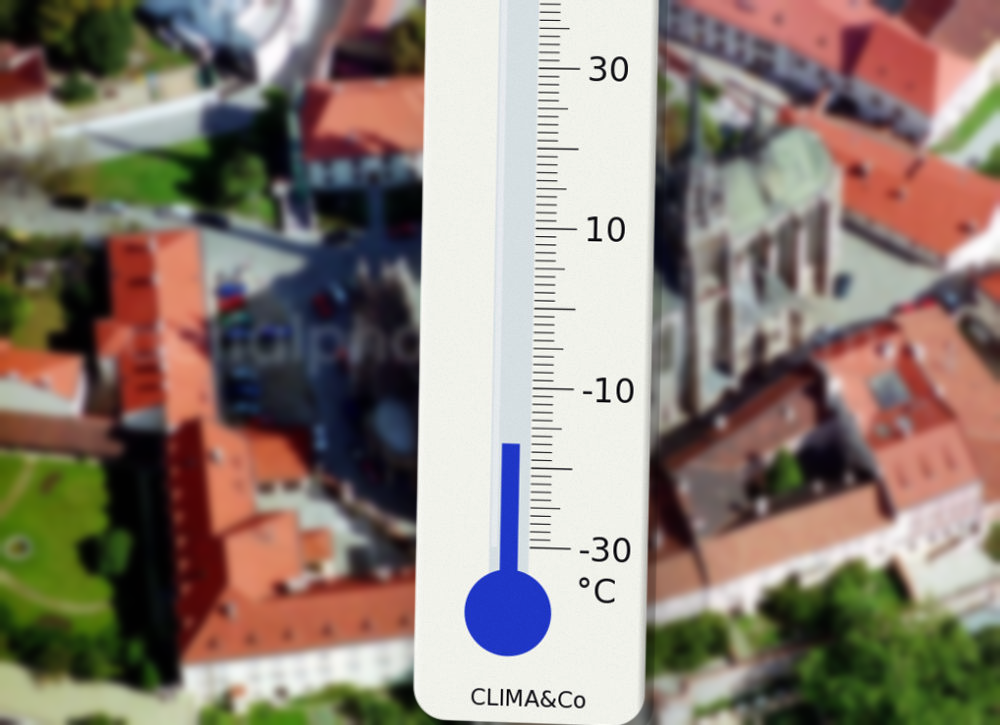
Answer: -17°C
